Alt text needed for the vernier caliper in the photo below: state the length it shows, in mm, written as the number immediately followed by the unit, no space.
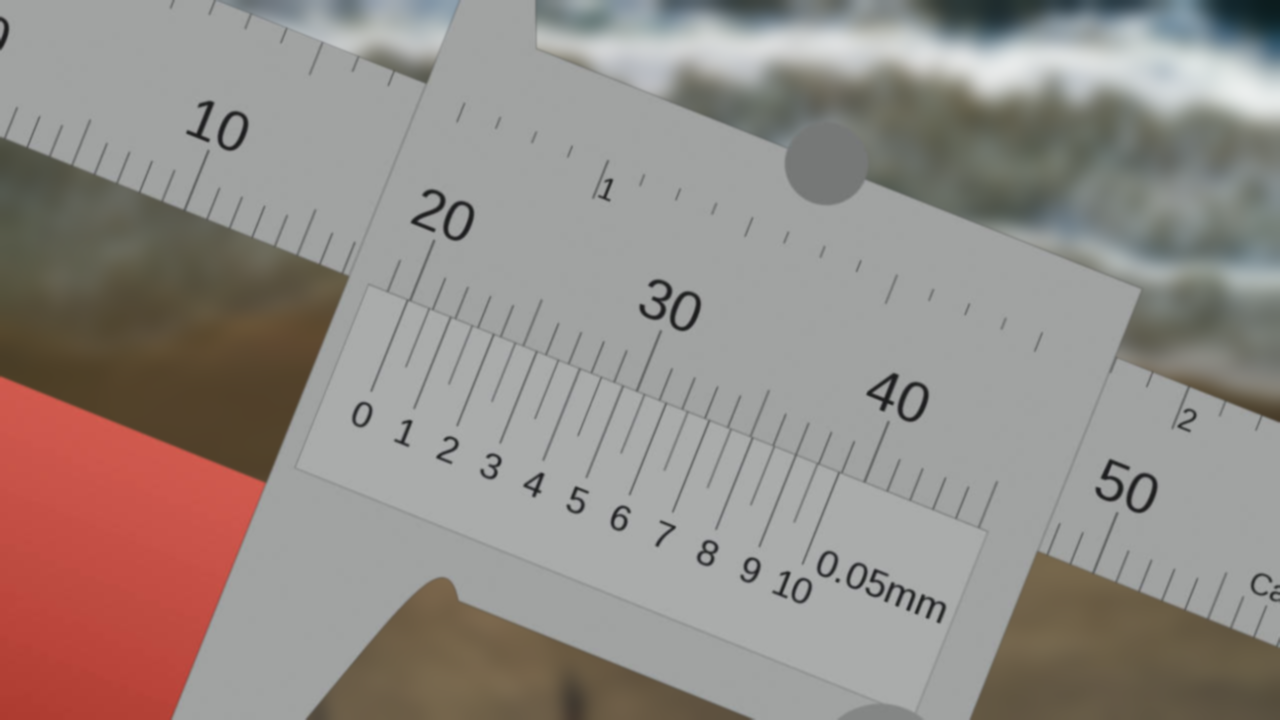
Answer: 19.9mm
